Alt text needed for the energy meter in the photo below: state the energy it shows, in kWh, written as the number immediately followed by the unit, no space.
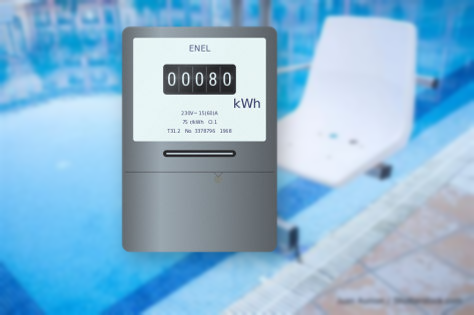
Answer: 80kWh
